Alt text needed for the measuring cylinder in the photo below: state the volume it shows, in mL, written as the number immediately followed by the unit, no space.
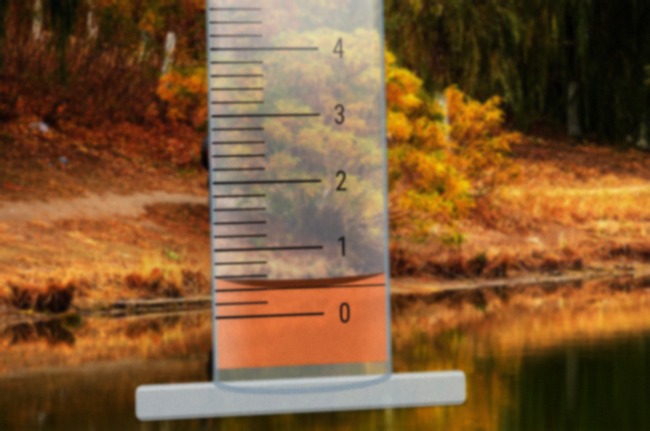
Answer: 0.4mL
